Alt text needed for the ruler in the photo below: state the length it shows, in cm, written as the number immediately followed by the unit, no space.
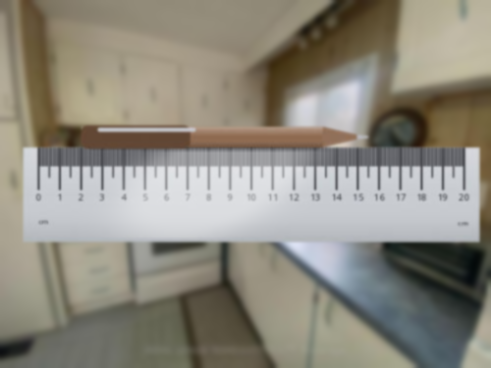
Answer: 13.5cm
